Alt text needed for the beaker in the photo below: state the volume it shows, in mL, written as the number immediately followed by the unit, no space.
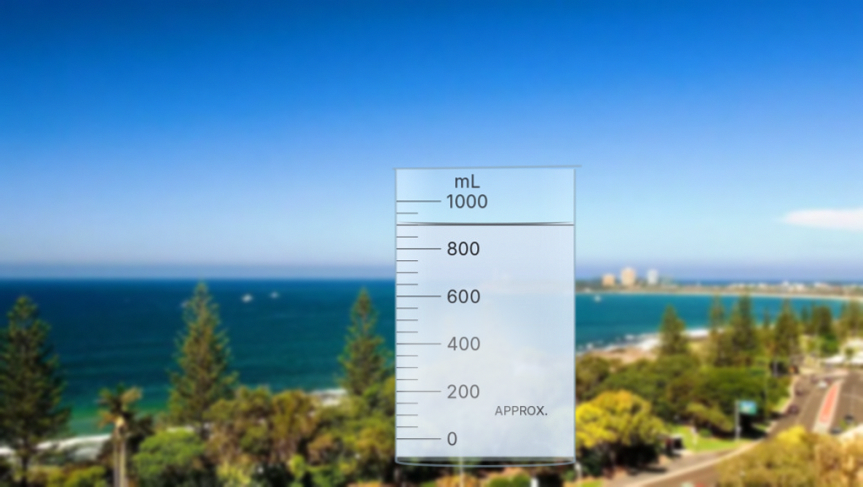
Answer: 900mL
